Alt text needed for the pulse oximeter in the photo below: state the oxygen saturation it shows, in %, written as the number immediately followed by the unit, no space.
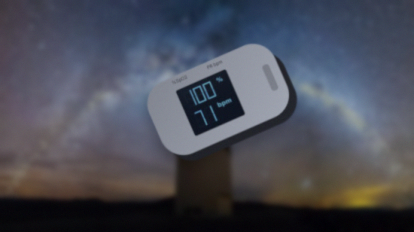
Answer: 100%
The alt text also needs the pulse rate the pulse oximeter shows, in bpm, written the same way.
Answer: 71bpm
